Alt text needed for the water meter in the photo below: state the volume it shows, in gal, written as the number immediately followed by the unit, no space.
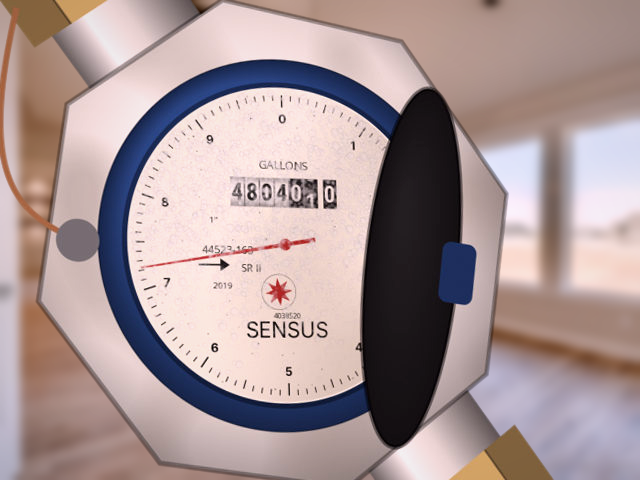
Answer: 4804007.2gal
